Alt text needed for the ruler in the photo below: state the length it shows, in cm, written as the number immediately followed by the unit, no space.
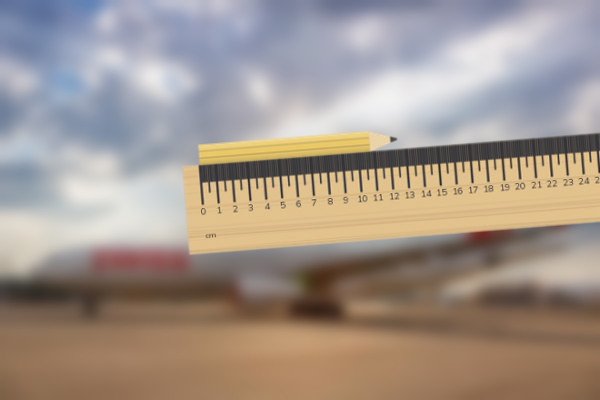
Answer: 12.5cm
